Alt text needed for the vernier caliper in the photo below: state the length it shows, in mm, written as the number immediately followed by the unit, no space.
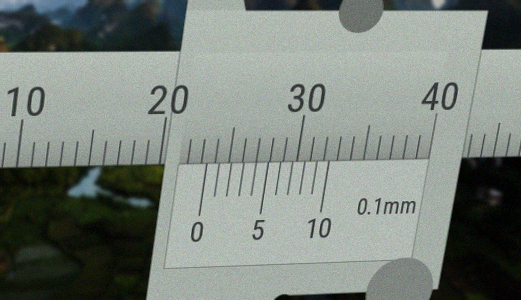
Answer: 23.4mm
